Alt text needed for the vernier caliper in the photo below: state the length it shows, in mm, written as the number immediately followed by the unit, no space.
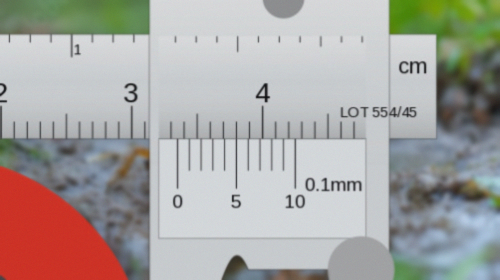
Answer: 33.5mm
